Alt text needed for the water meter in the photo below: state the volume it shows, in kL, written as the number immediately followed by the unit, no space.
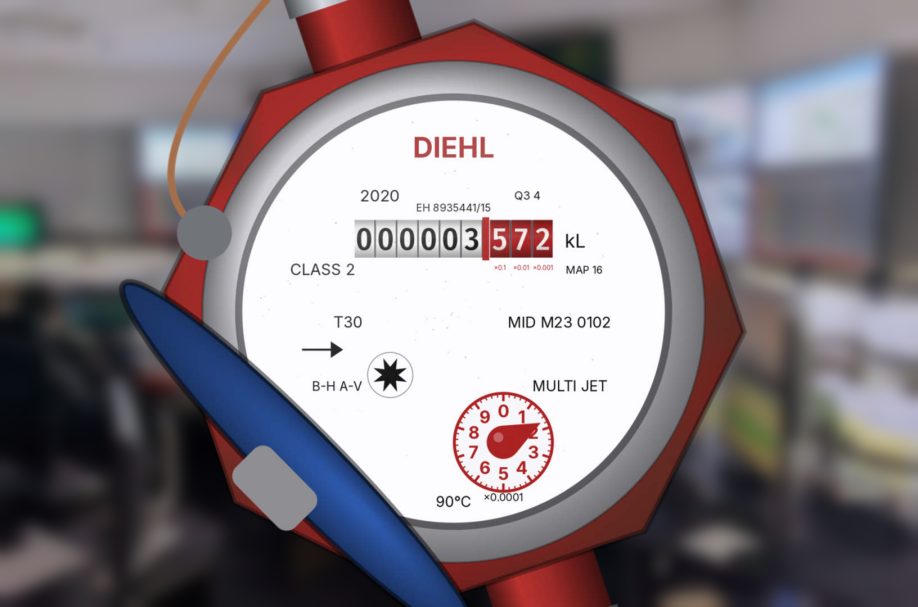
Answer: 3.5721kL
